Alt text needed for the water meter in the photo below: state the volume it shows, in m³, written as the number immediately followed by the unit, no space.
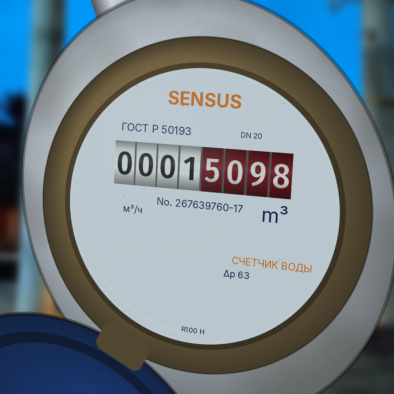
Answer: 1.5098m³
